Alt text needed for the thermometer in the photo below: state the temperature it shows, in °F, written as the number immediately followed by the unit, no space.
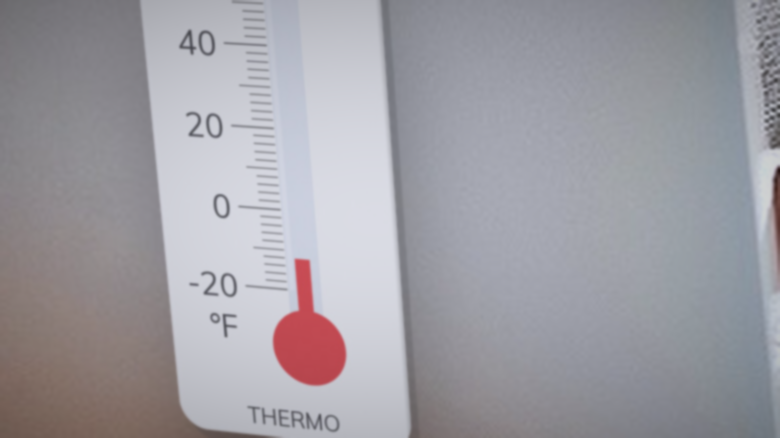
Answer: -12°F
